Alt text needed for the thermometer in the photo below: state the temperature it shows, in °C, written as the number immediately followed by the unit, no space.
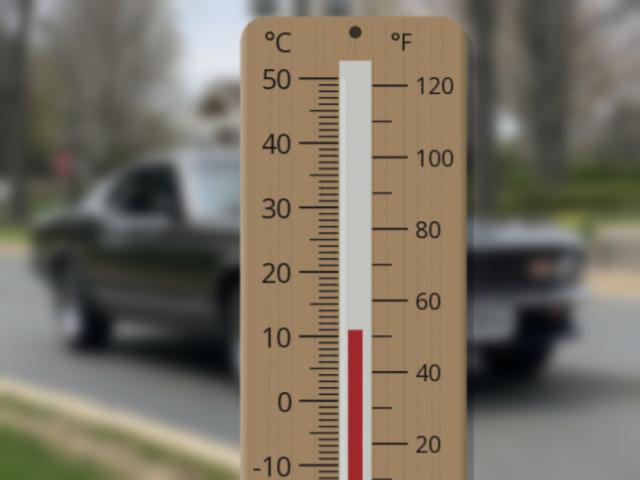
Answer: 11°C
